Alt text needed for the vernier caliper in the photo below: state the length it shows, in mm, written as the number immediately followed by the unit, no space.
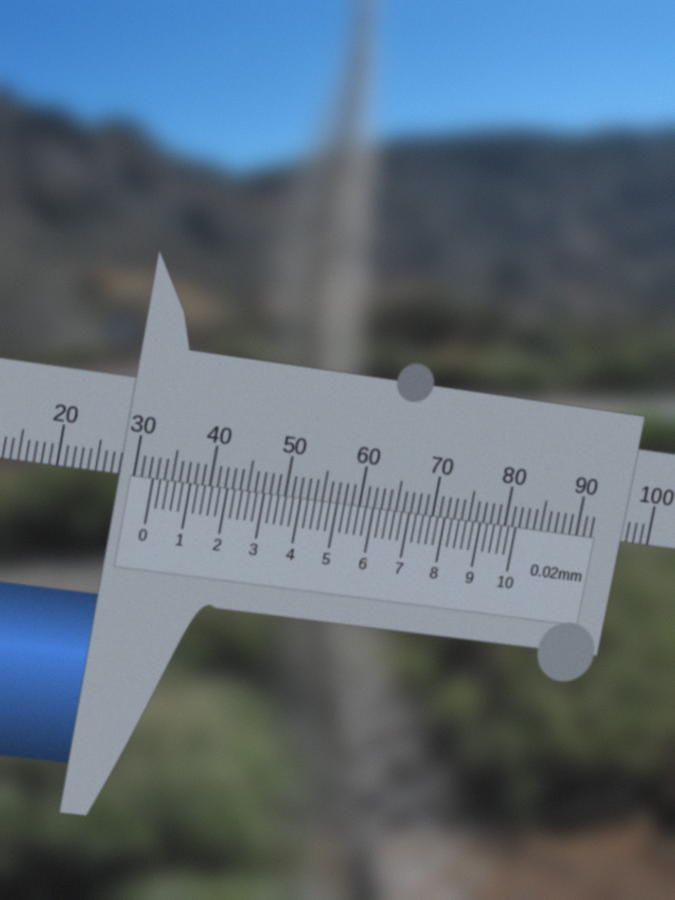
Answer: 32.5mm
